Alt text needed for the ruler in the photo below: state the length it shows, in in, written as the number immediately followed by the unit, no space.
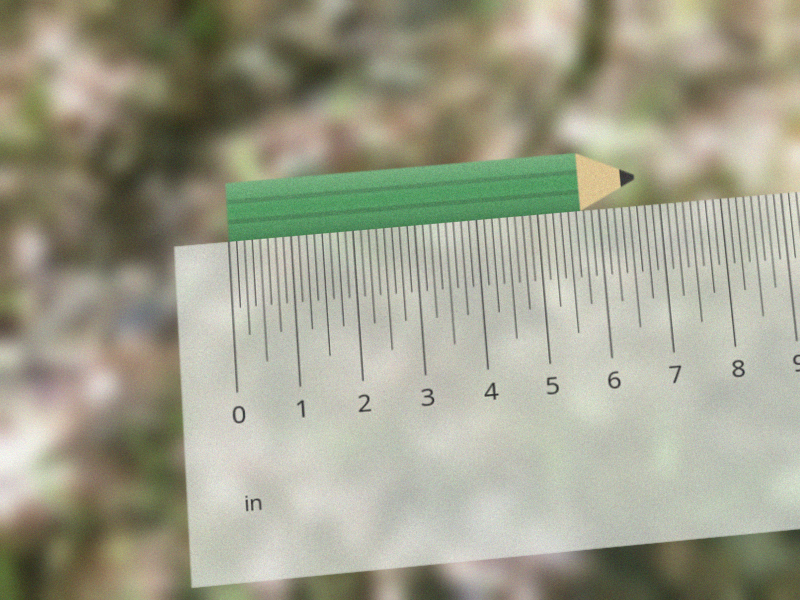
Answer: 6.625in
